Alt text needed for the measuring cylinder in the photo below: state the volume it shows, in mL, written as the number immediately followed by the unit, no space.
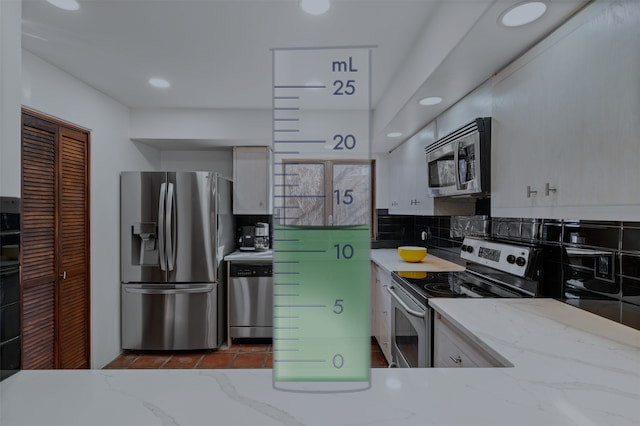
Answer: 12mL
